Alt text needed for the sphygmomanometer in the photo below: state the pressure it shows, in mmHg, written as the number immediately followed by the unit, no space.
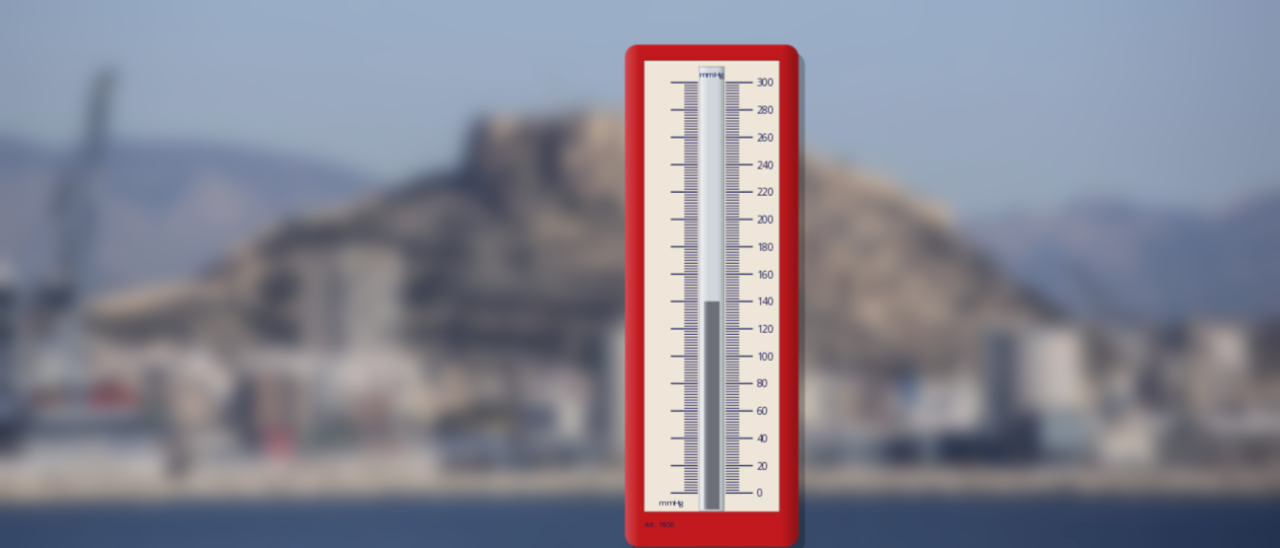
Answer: 140mmHg
